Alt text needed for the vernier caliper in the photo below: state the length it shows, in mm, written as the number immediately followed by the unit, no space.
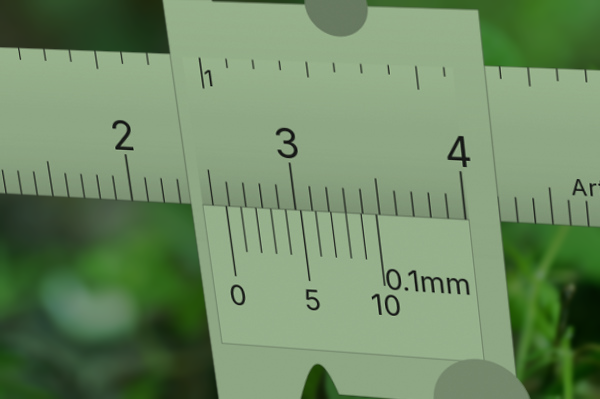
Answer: 25.8mm
